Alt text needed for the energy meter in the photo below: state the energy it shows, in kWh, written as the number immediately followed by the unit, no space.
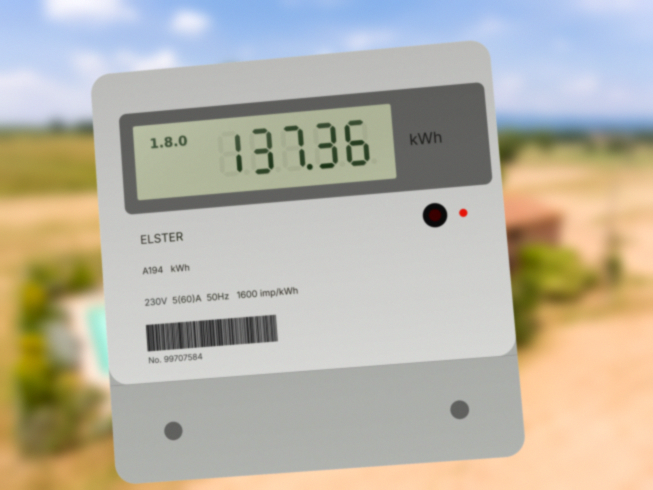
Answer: 137.36kWh
